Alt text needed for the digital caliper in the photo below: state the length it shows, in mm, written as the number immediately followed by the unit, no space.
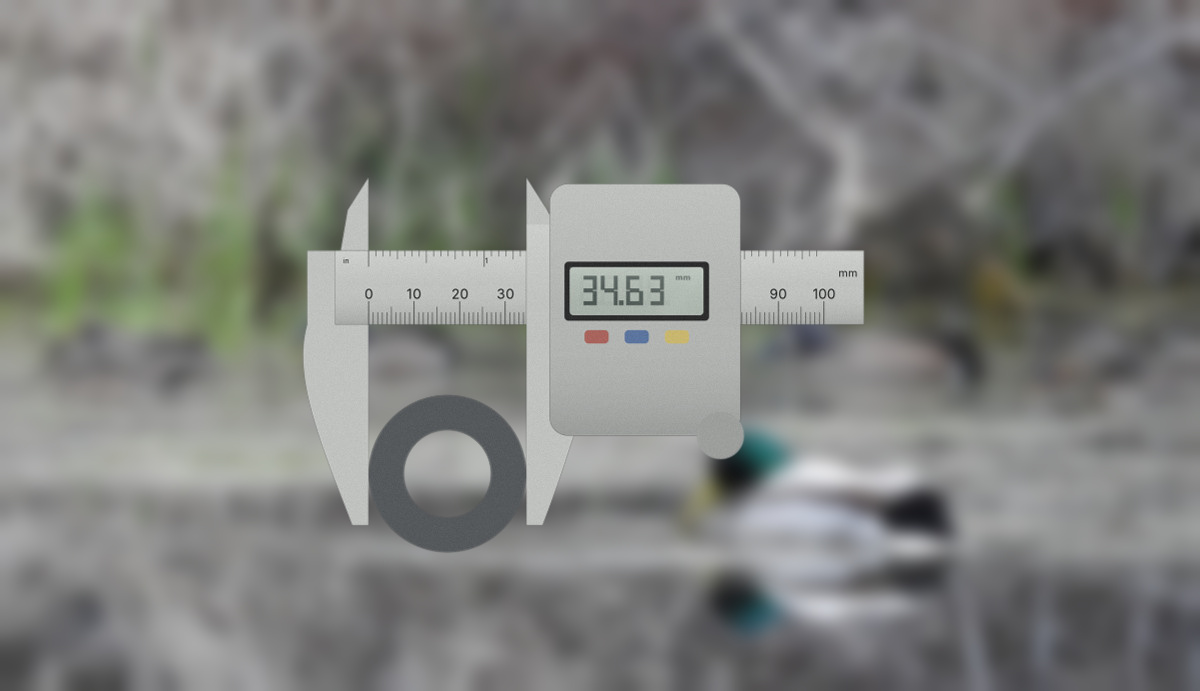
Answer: 34.63mm
